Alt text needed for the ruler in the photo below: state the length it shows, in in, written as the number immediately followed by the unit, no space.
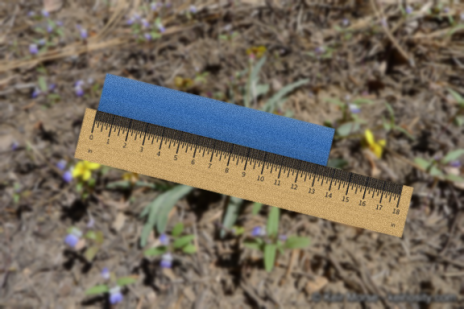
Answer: 13.5in
